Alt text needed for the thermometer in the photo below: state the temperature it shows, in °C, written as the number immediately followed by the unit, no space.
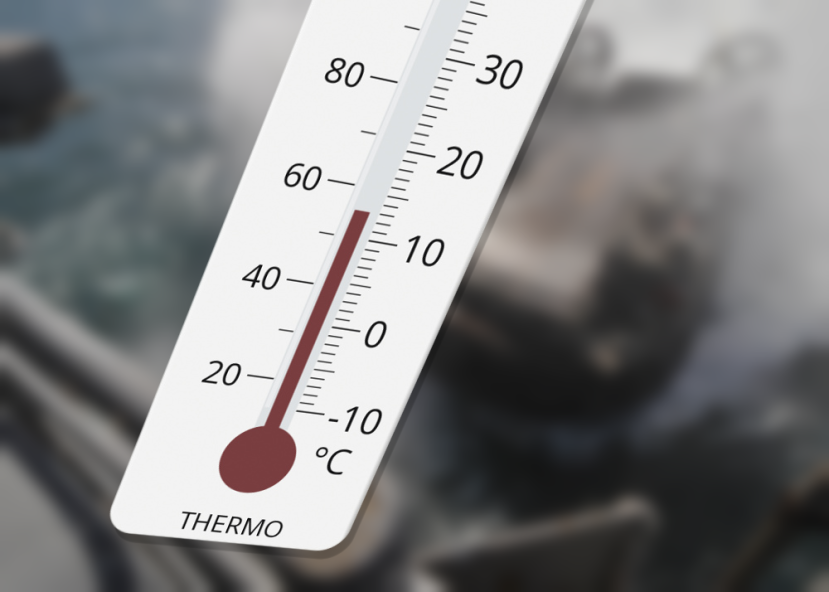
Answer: 13°C
